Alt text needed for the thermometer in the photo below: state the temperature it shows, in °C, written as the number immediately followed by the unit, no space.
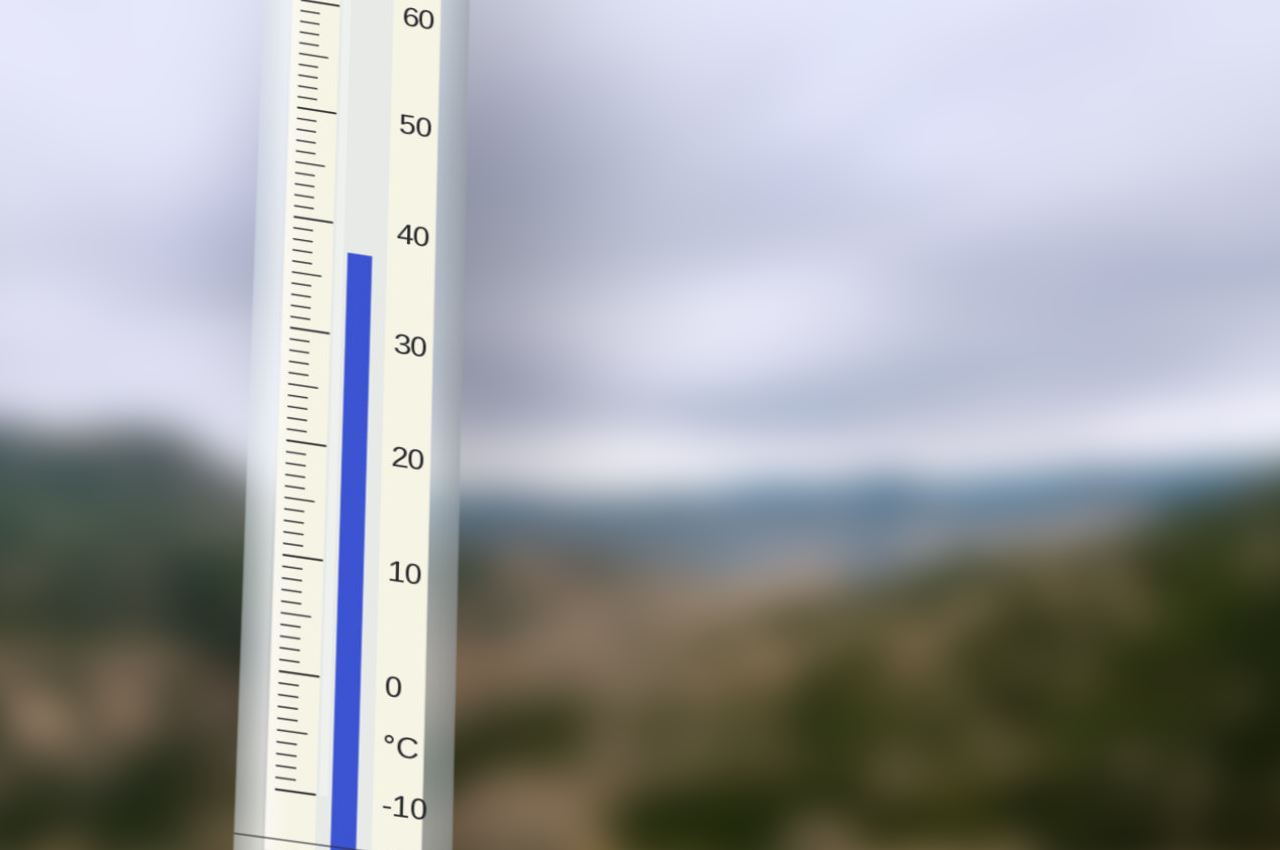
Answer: 37.5°C
